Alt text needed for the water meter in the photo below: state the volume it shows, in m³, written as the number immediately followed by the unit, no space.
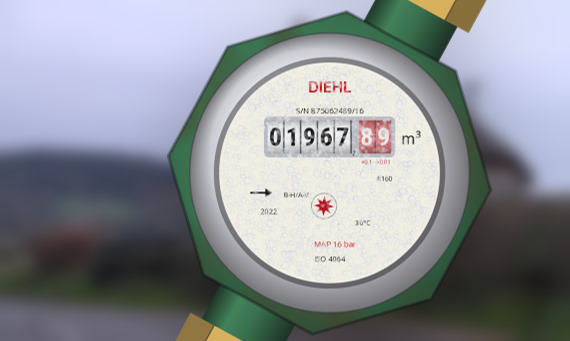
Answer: 1967.89m³
